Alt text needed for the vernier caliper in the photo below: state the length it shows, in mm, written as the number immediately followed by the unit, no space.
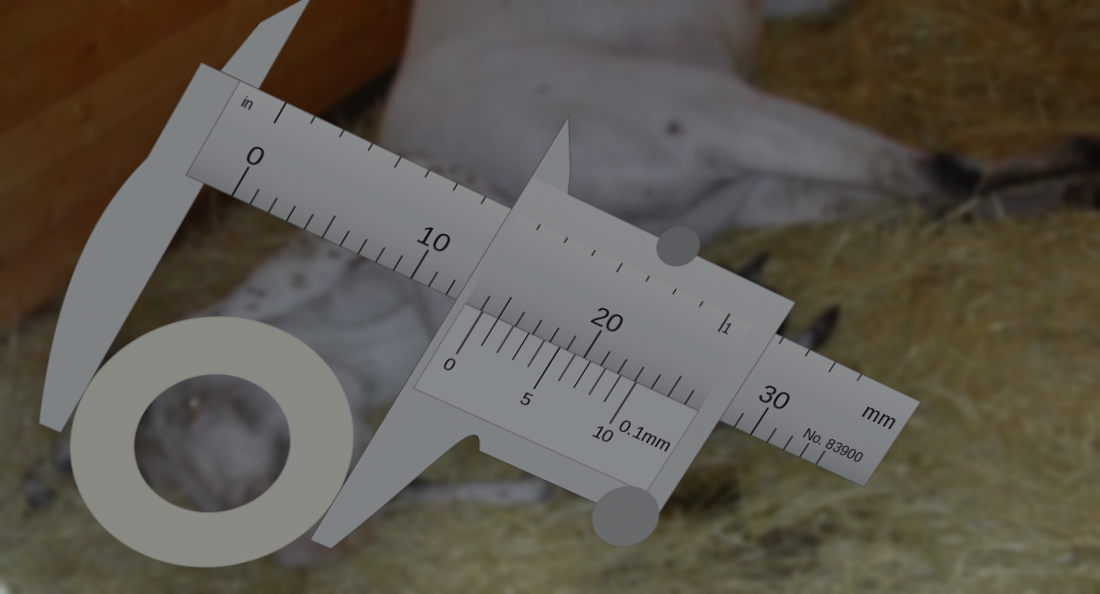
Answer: 14.1mm
